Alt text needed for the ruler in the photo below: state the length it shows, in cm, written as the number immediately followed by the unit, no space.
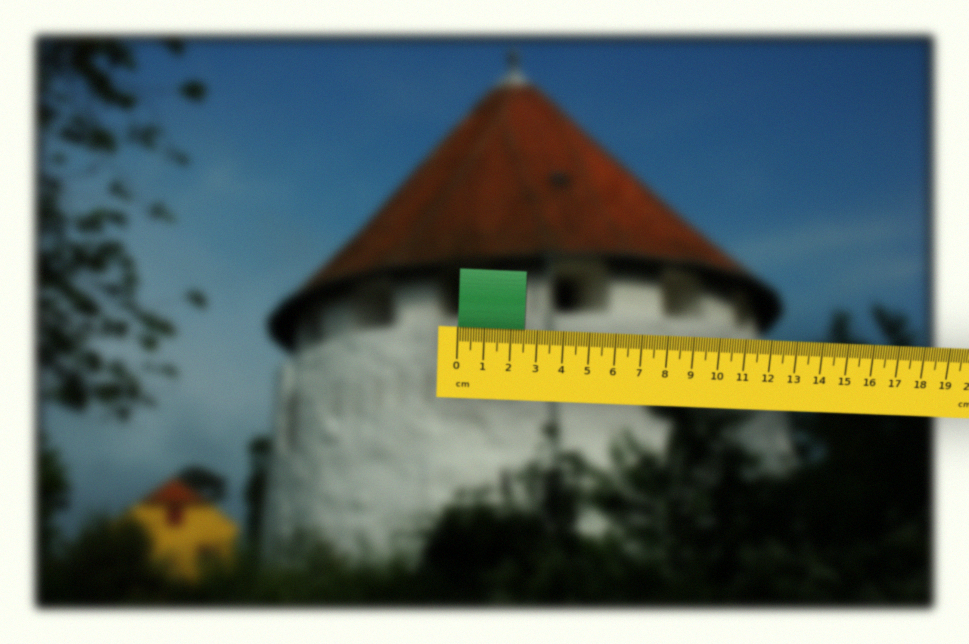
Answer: 2.5cm
